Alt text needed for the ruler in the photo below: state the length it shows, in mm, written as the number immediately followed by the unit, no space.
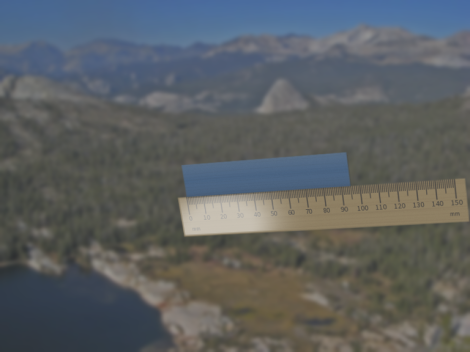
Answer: 95mm
